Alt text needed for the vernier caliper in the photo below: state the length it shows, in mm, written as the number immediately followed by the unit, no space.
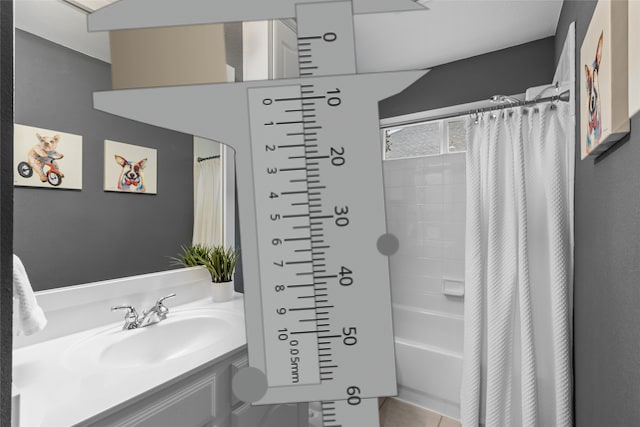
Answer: 10.0mm
